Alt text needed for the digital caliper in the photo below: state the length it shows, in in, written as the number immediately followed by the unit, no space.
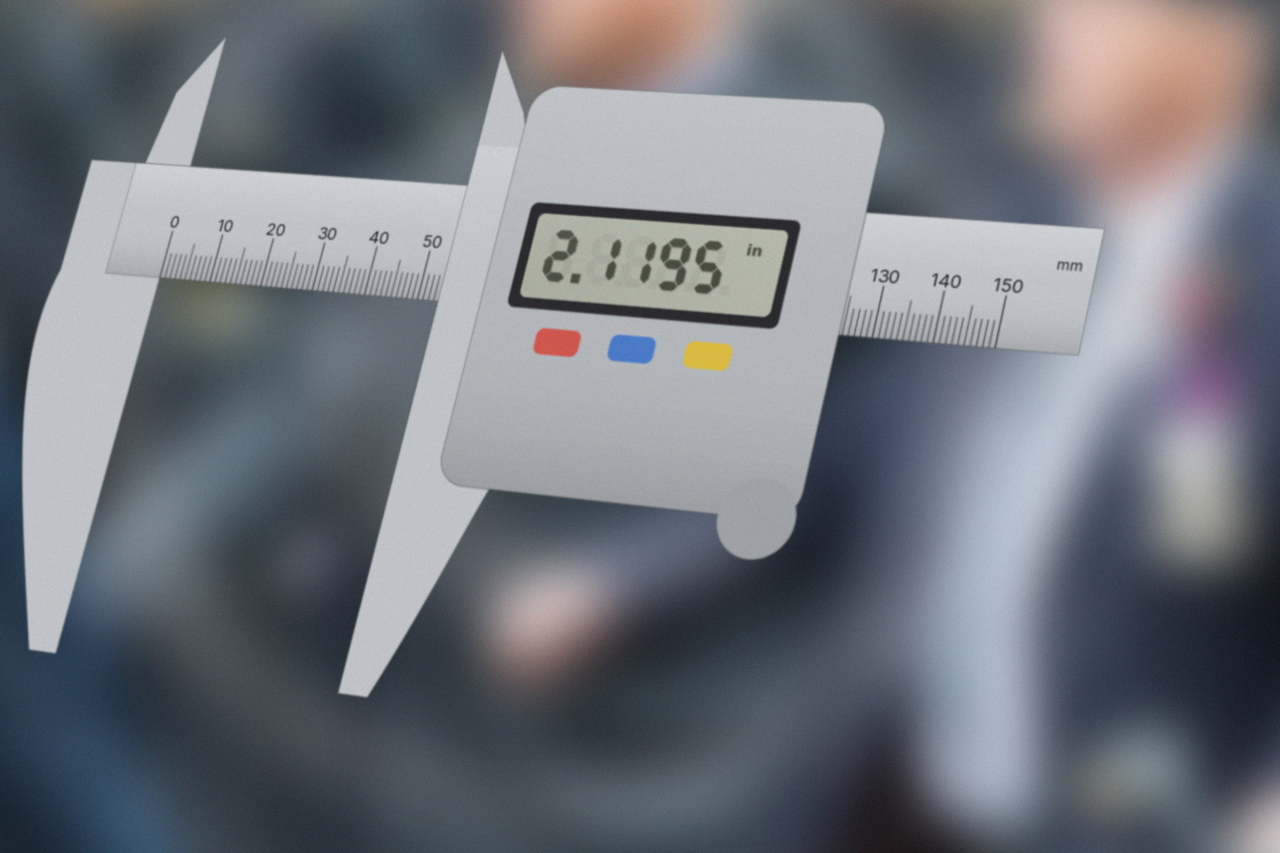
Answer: 2.1195in
